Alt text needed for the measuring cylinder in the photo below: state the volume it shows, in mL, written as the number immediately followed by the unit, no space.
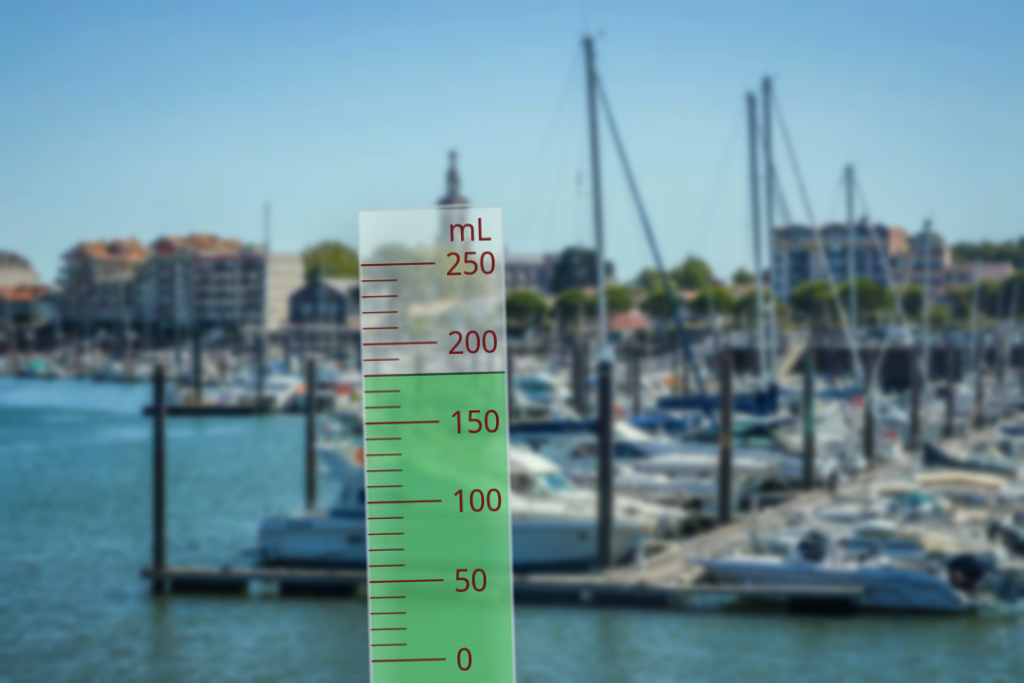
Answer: 180mL
